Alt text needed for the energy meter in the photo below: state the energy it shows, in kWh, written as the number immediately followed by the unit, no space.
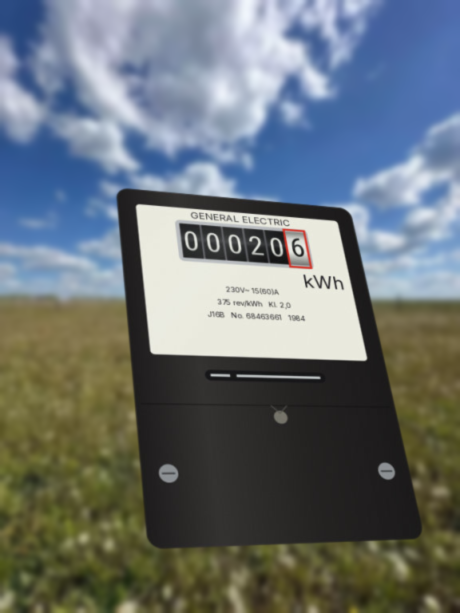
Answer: 20.6kWh
